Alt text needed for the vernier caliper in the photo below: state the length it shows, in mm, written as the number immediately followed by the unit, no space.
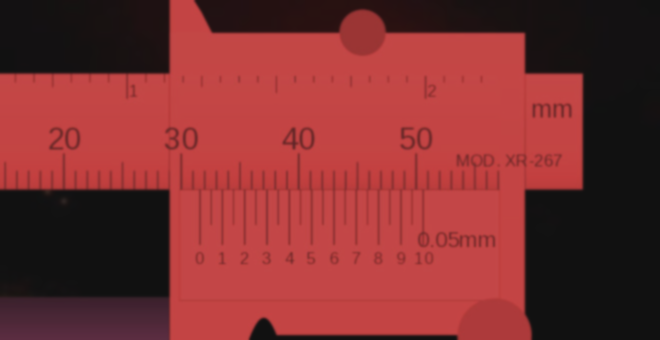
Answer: 31.6mm
